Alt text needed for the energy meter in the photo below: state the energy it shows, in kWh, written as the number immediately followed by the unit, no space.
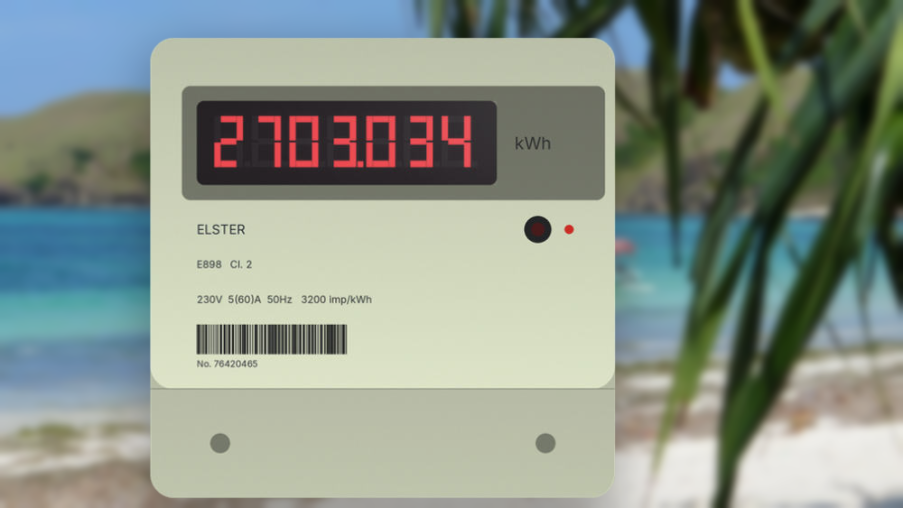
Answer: 2703.034kWh
